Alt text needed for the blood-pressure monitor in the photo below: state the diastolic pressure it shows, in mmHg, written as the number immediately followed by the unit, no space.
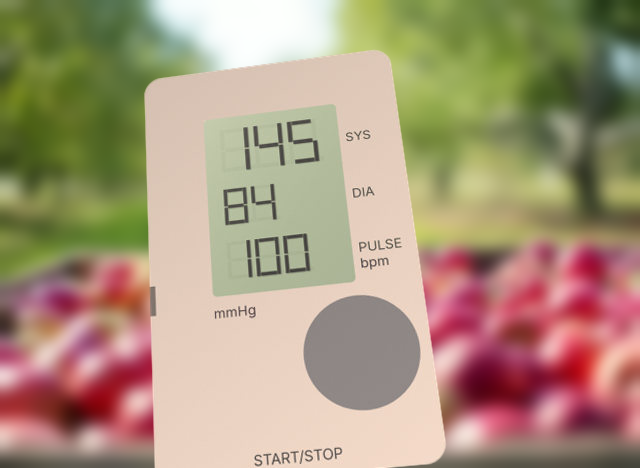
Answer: 84mmHg
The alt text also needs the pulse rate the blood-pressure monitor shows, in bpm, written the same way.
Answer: 100bpm
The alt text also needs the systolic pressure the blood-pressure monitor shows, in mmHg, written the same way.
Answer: 145mmHg
